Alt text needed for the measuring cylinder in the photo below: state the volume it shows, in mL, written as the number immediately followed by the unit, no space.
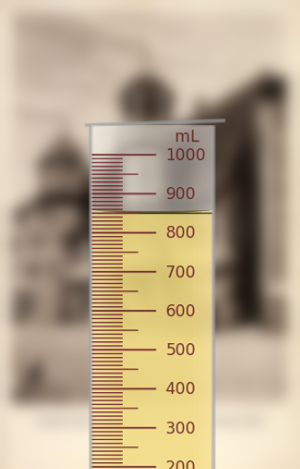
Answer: 850mL
